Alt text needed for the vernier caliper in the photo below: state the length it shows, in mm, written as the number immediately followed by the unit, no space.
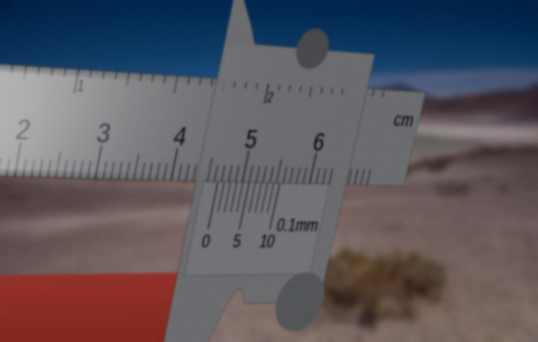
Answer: 46.5mm
